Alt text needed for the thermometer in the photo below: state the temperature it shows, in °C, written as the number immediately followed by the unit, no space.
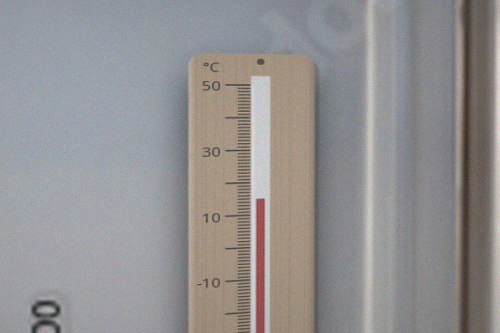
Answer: 15°C
